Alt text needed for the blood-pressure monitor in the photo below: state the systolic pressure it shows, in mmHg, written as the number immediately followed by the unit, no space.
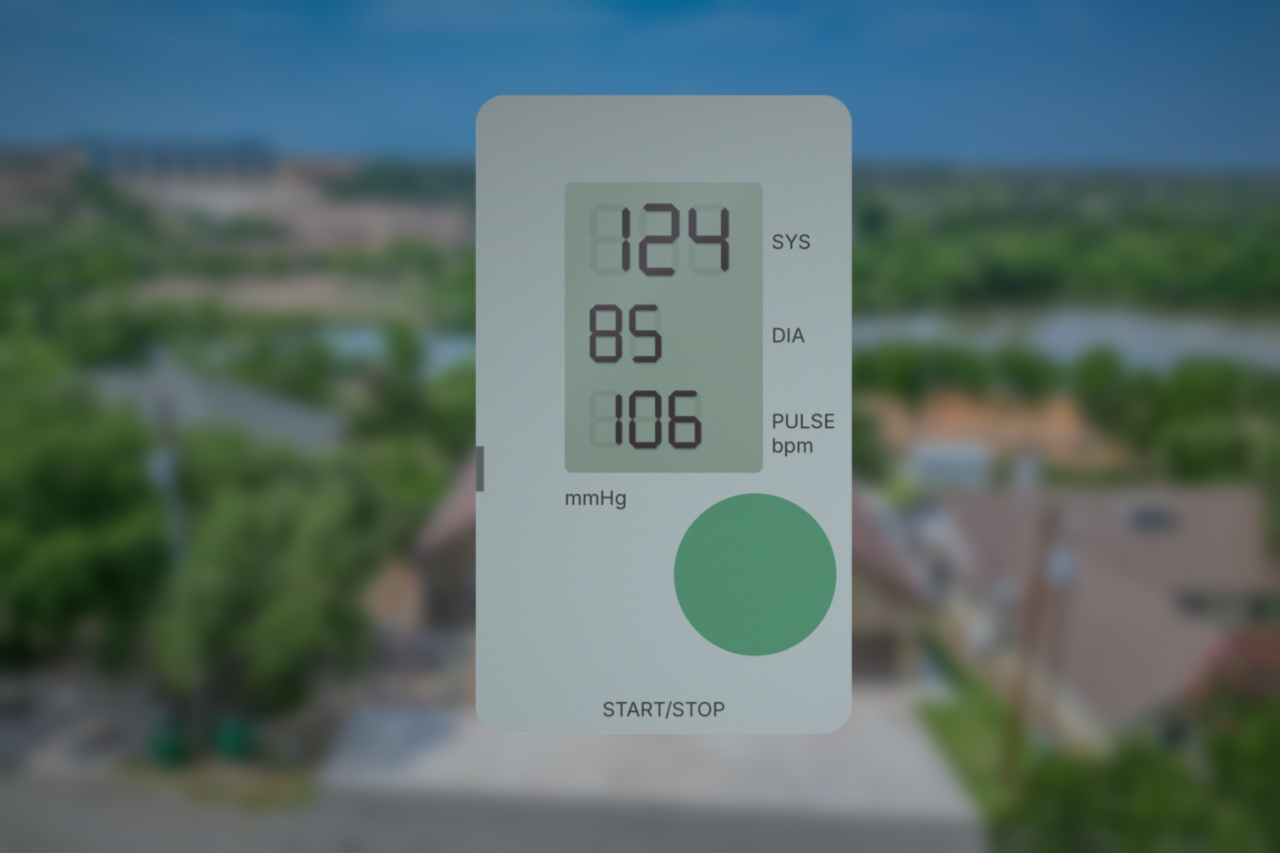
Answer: 124mmHg
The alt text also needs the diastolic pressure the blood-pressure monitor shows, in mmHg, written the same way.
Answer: 85mmHg
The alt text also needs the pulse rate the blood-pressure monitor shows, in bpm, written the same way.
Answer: 106bpm
